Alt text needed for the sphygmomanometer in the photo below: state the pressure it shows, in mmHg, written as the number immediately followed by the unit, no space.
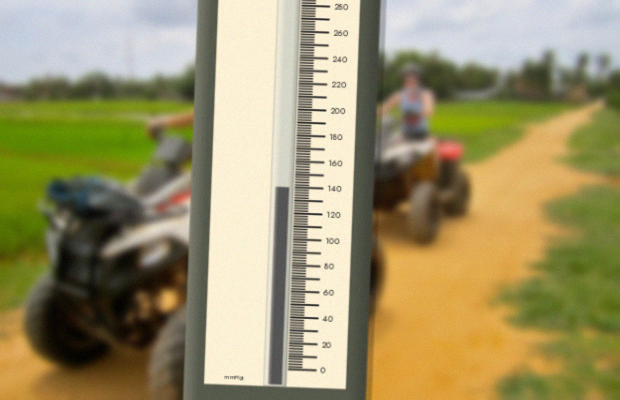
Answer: 140mmHg
